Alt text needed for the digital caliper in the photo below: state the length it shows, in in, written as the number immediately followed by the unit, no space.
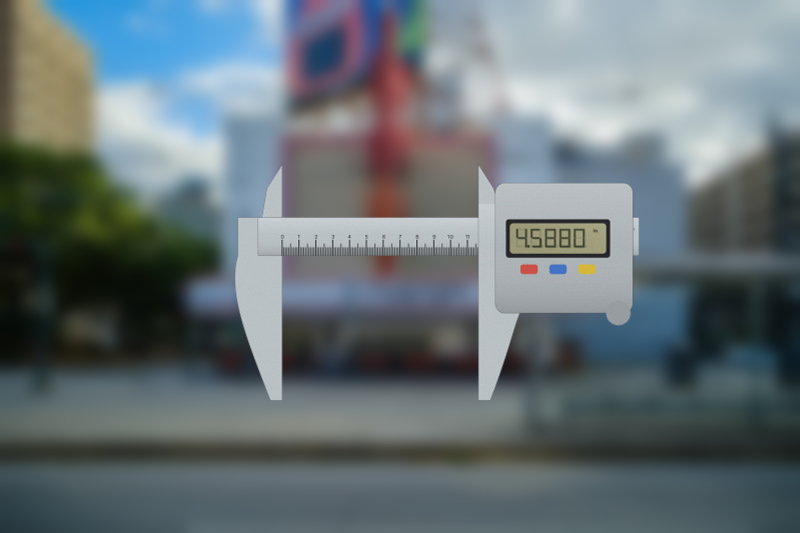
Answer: 4.5880in
